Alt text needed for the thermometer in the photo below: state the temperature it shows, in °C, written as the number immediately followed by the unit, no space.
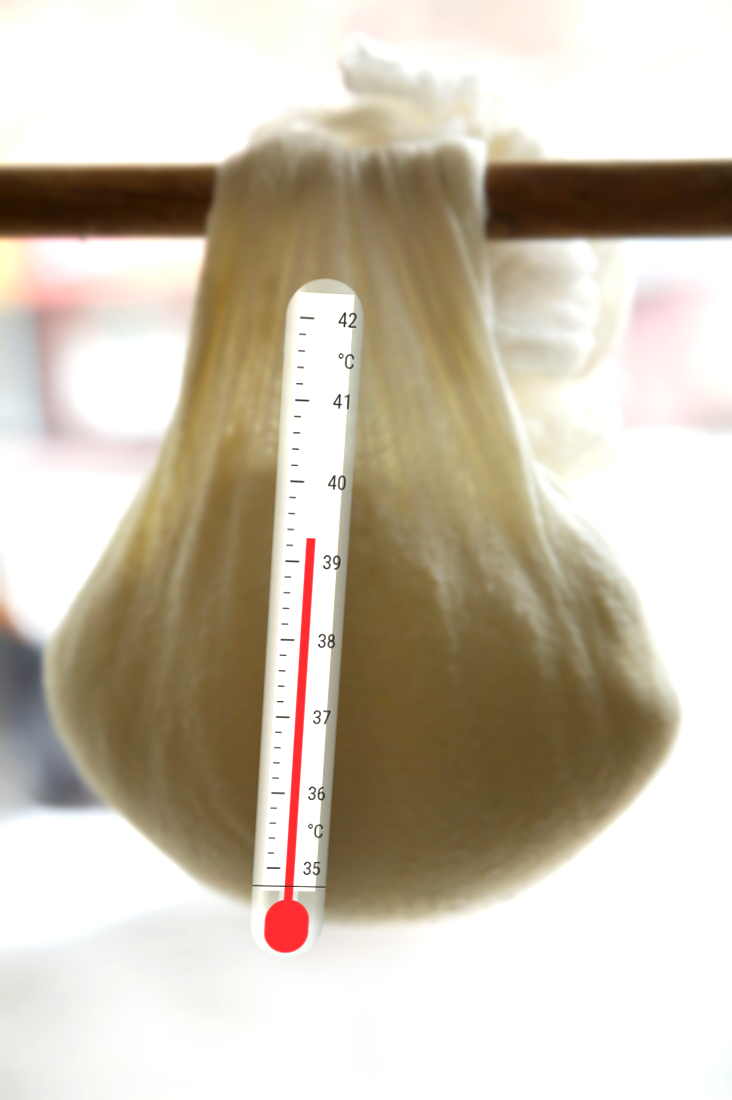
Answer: 39.3°C
